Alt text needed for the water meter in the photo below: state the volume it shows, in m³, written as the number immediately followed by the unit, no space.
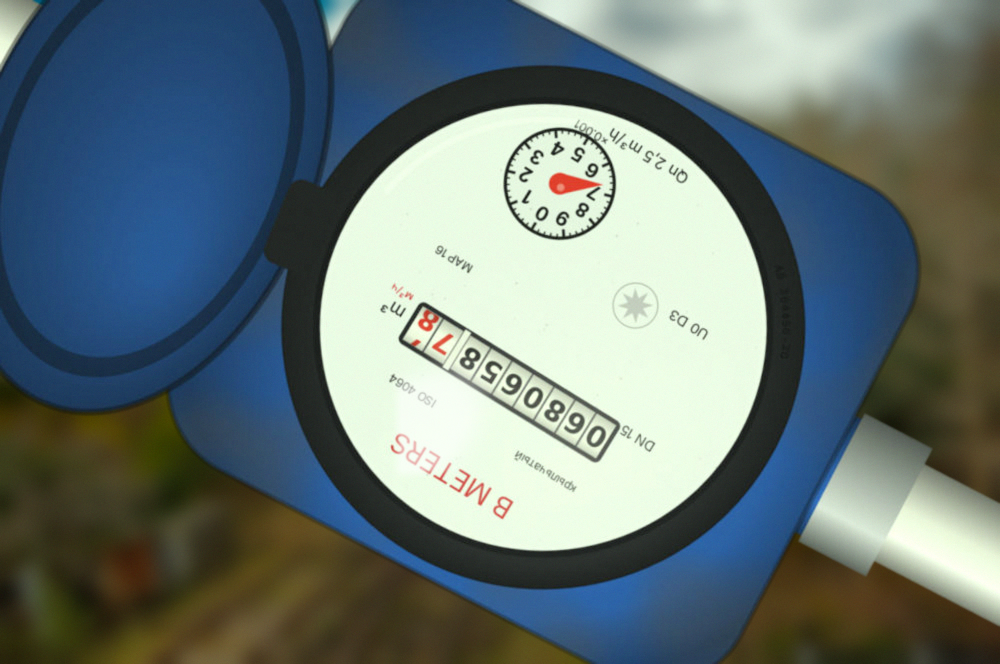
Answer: 680658.776m³
